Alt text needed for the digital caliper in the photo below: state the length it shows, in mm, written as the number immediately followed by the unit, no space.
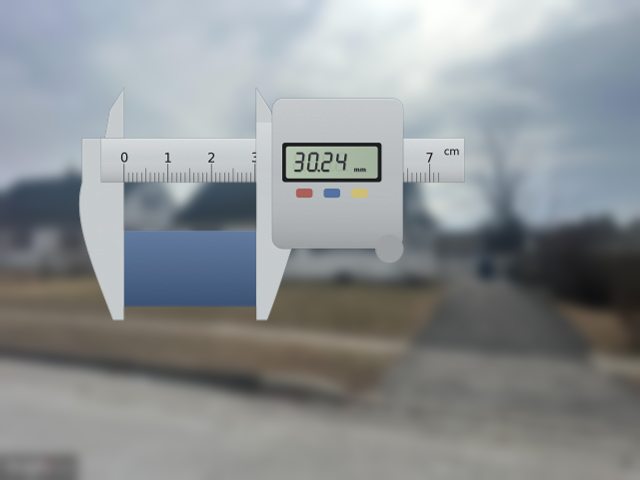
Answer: 30.24mm
